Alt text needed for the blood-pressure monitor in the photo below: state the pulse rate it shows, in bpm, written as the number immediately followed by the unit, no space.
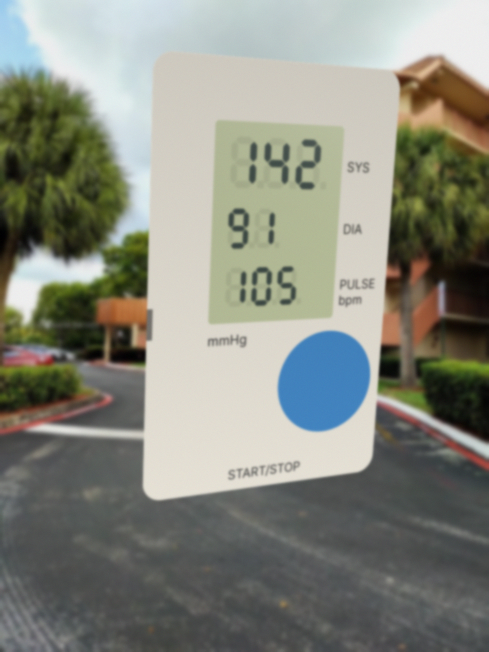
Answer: 105bpm
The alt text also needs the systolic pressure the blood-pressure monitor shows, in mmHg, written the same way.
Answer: 142mmHg
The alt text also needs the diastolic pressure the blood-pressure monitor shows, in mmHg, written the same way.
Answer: 91mmHg
